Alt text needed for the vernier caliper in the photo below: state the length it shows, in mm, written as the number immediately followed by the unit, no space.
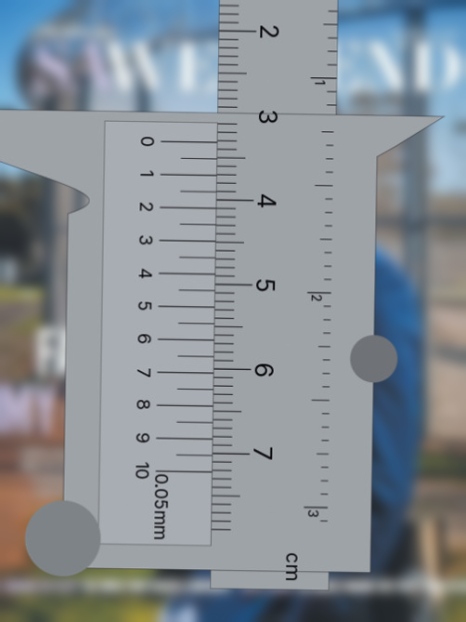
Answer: 33.2mm
